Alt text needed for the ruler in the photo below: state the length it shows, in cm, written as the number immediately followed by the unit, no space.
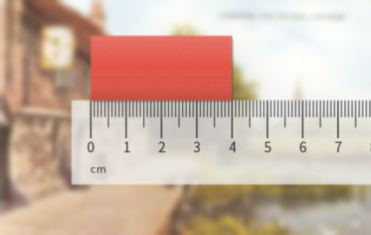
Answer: 4cm
